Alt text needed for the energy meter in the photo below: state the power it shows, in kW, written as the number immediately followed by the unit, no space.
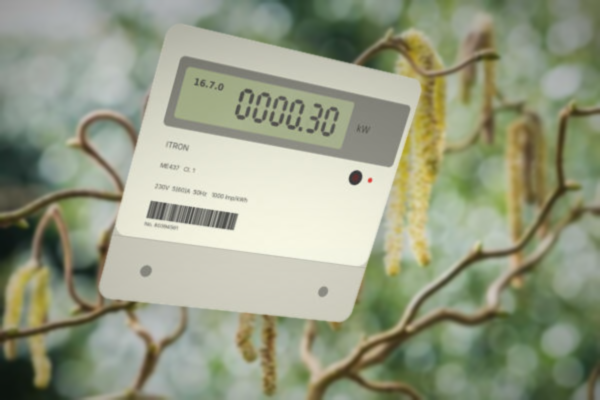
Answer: 0.30kW
